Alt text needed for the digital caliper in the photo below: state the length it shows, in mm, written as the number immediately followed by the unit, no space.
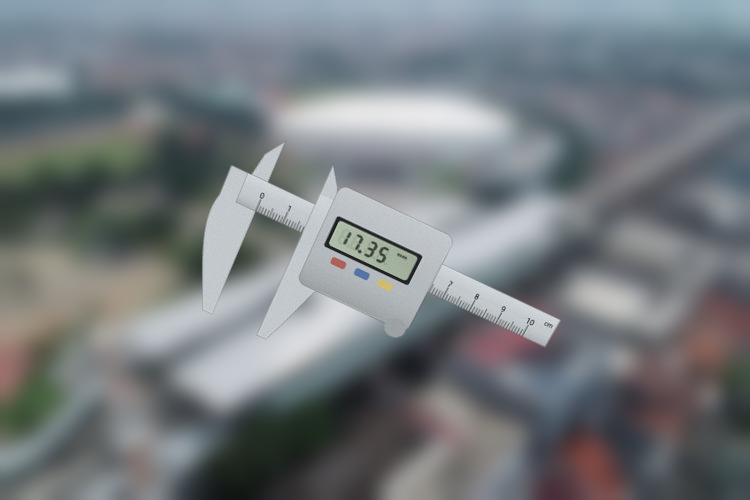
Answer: 17.35mm
